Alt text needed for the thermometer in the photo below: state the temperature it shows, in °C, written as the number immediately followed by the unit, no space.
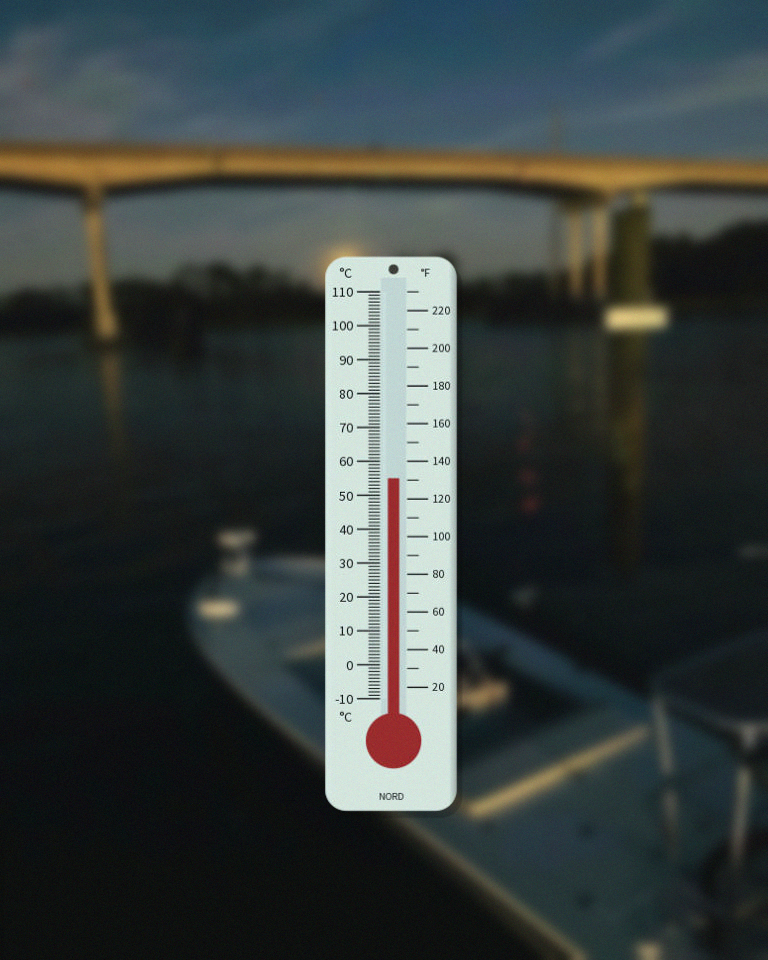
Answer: 55°C
